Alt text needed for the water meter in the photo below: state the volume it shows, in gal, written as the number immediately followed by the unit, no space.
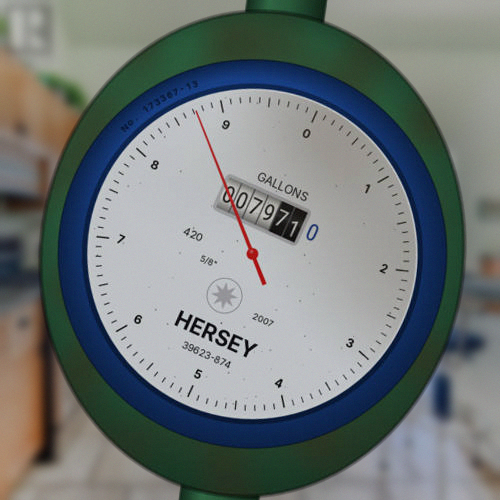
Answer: 79708.7gal
